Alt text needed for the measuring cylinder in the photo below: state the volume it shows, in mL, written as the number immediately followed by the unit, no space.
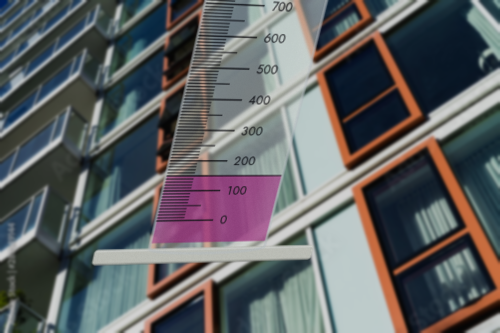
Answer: 150mL
